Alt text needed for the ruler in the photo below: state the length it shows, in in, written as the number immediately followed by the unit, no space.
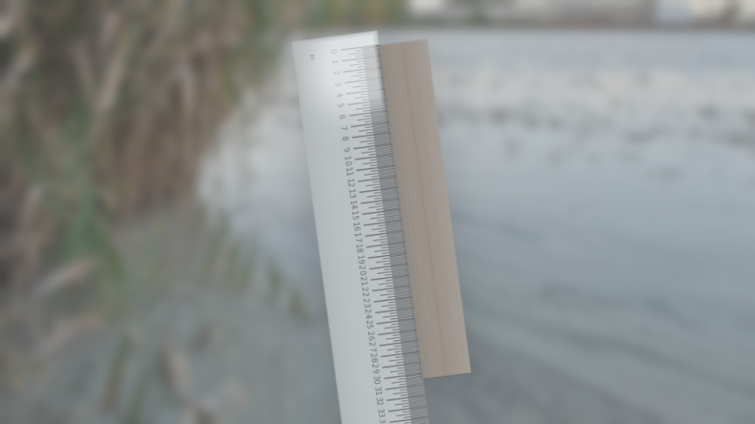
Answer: 30.5in
